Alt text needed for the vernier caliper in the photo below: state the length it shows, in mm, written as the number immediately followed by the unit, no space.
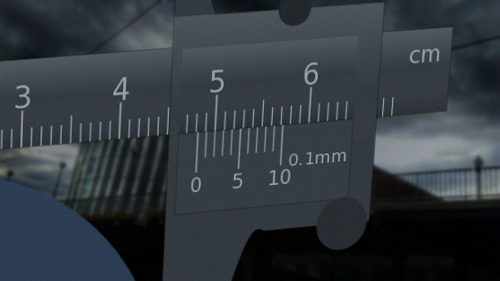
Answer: 48.2mm
